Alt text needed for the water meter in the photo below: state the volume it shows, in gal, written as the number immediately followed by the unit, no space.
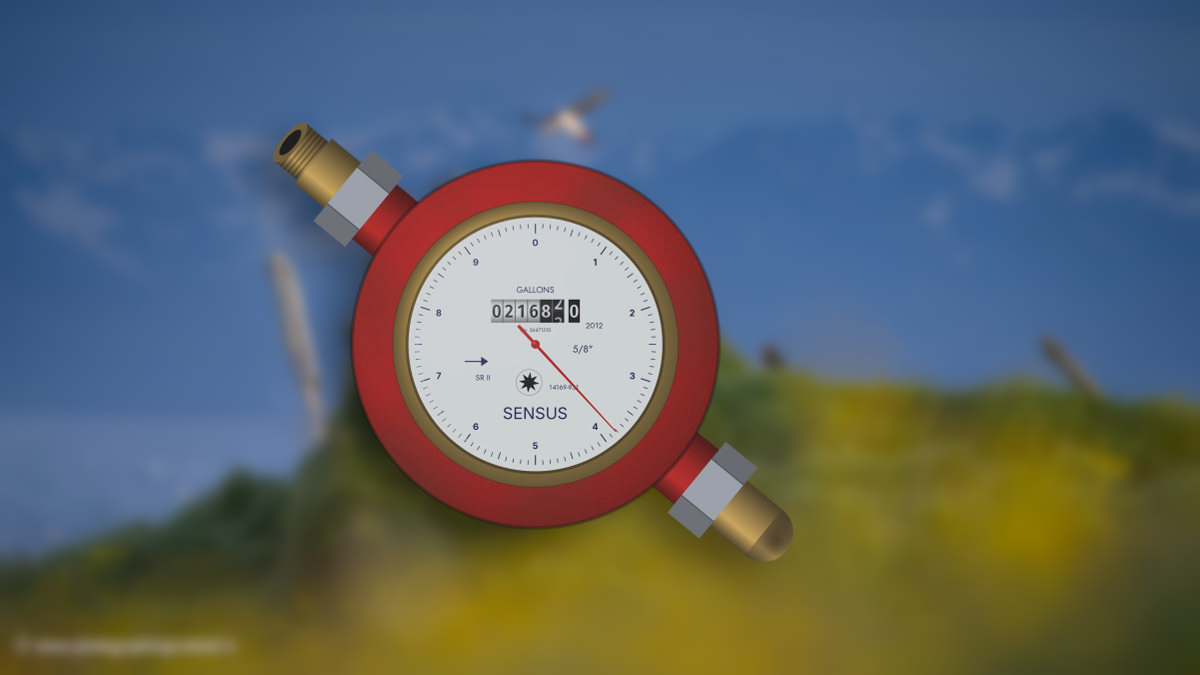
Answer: 216823.8gal
